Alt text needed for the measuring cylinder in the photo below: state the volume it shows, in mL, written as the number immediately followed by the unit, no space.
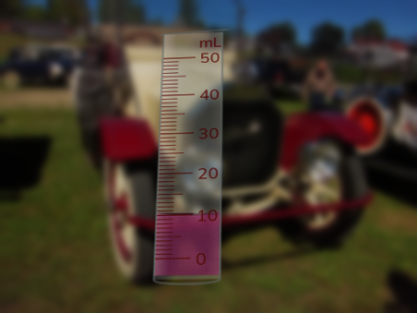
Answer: 10mL
